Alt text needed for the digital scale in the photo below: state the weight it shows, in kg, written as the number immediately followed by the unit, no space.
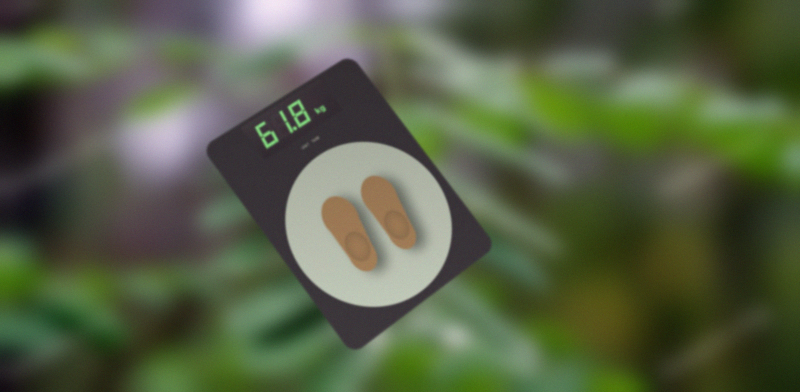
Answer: 61.8kg
